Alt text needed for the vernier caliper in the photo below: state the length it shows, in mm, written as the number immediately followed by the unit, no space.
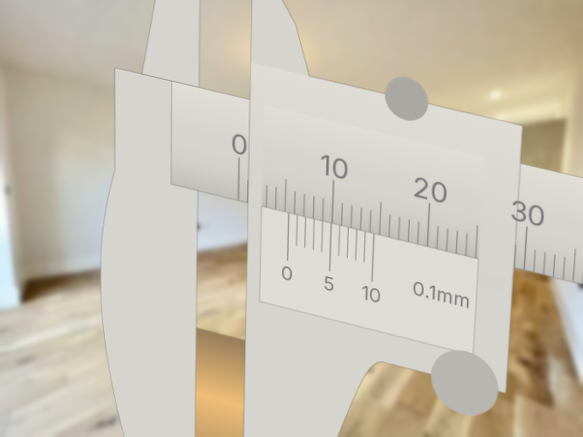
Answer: 5.4mm
